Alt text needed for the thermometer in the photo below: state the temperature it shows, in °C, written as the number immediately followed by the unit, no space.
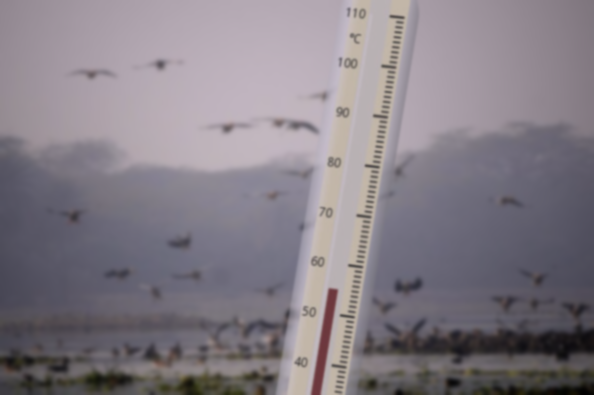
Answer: 55°C
